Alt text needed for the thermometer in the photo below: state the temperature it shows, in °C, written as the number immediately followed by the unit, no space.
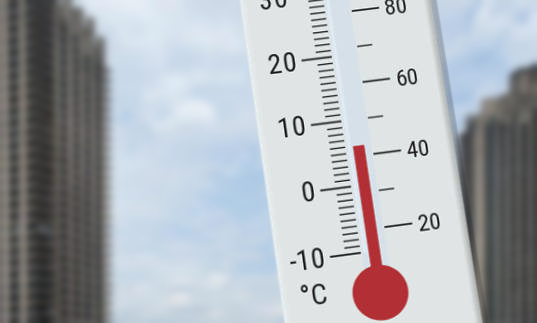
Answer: 6°C
